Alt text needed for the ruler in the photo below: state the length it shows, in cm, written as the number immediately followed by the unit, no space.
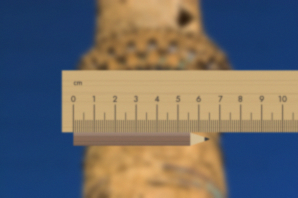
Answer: 6.5cm
